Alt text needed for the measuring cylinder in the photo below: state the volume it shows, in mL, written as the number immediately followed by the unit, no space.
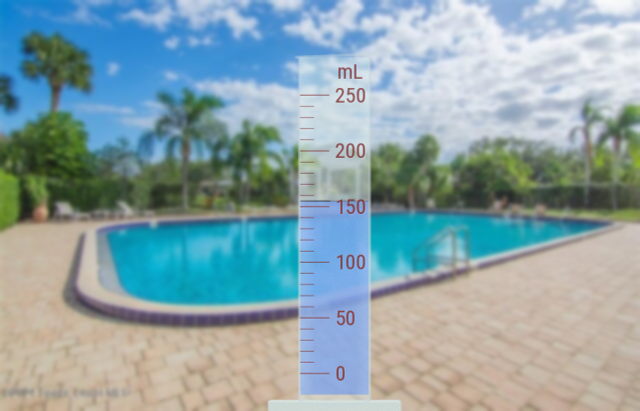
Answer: 155mL
